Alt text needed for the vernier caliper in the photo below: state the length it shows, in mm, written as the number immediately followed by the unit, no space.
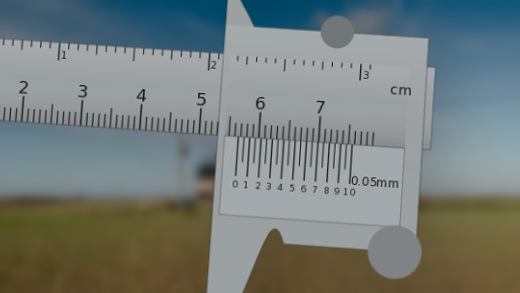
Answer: 56.6mm
